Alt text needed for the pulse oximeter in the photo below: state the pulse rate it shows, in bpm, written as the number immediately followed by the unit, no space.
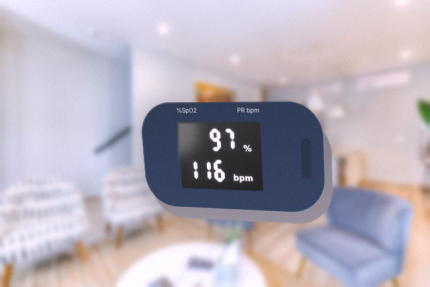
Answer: 116bpm
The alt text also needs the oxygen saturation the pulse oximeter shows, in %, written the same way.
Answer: 97%
